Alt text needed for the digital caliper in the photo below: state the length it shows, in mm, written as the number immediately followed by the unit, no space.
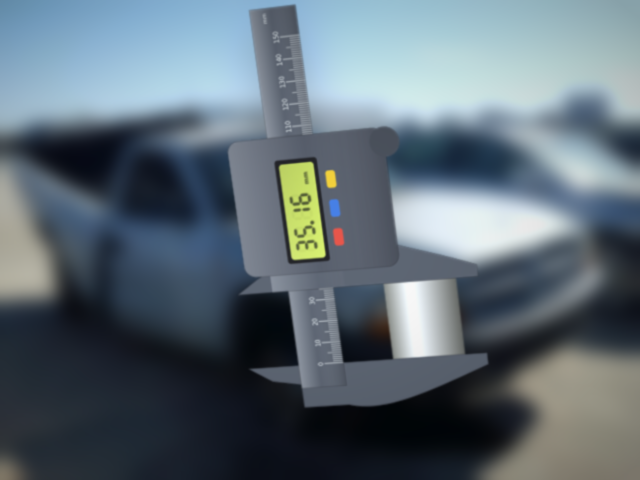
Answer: 35.16mm
